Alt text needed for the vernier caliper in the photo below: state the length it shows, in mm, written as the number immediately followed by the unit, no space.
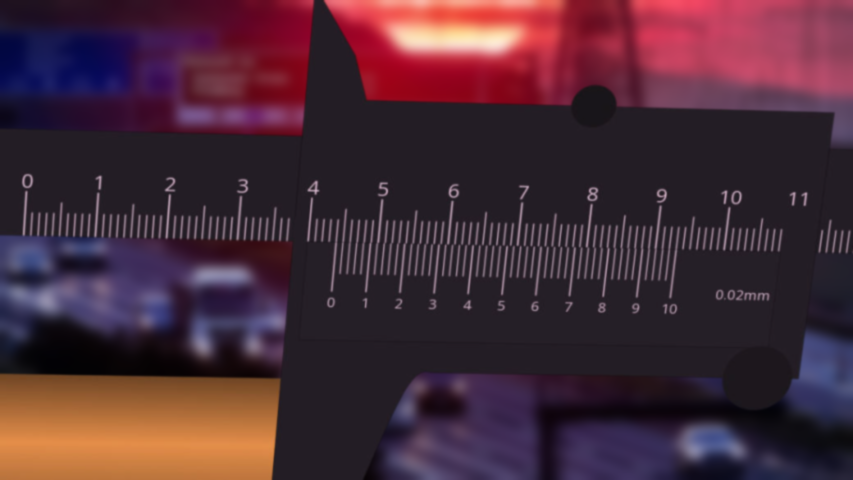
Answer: 44.0mm
